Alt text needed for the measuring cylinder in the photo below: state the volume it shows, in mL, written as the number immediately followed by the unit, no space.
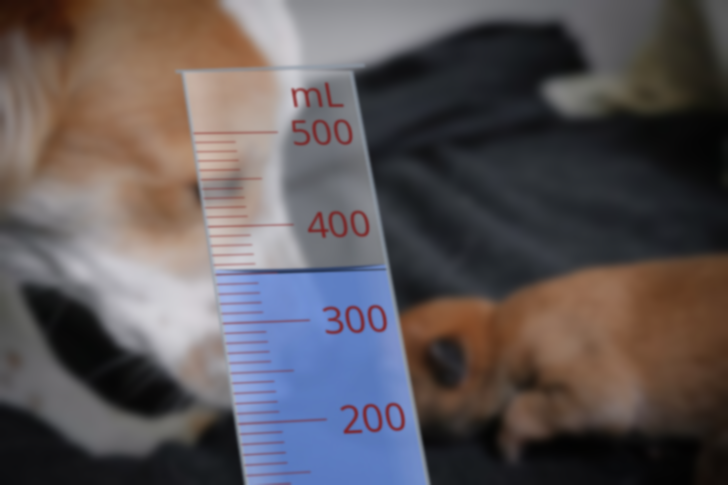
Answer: 350mL
